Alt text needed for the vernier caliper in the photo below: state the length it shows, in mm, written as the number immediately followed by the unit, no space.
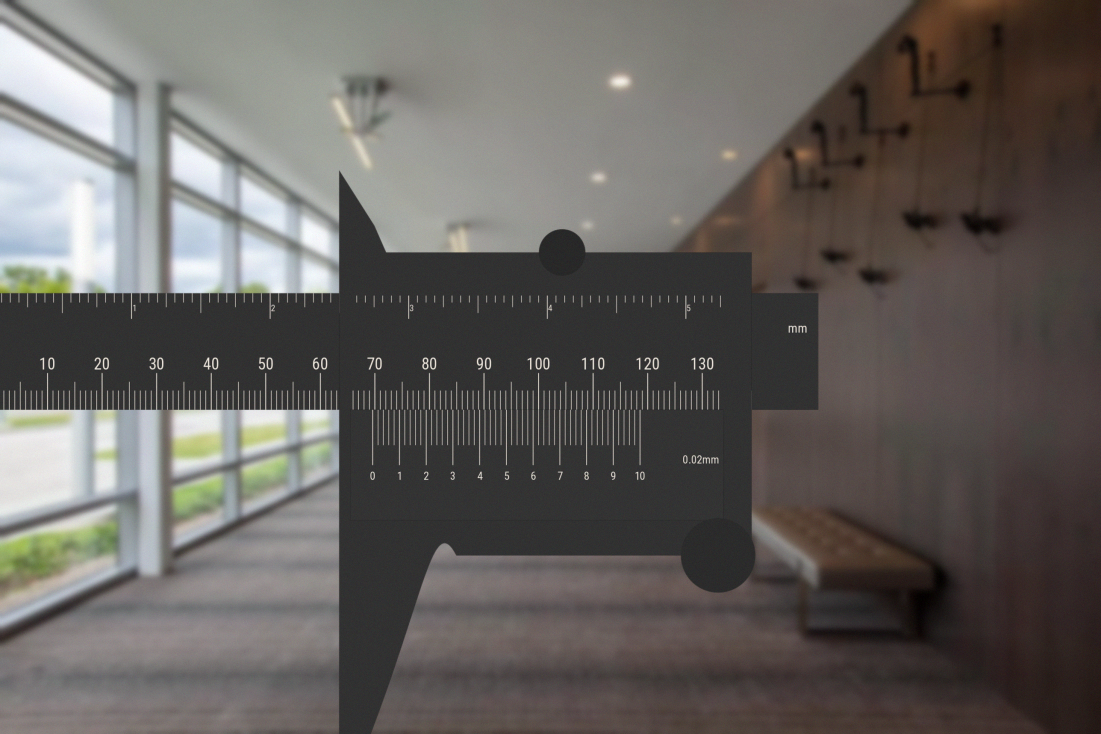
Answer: 69.6mm
